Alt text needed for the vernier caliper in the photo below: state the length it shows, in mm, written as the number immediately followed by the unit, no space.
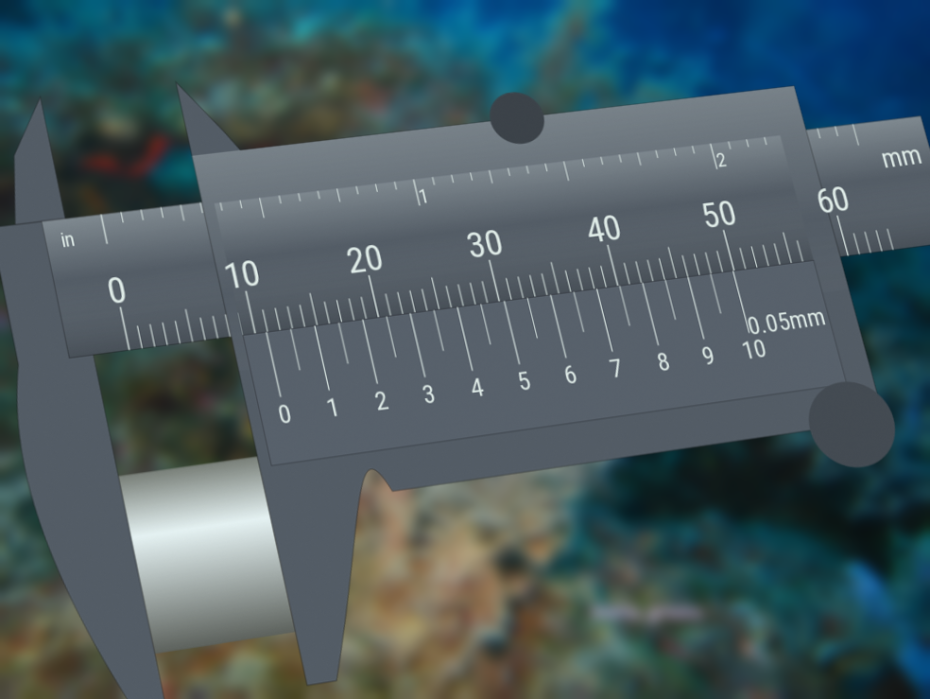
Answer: 10.9mm
